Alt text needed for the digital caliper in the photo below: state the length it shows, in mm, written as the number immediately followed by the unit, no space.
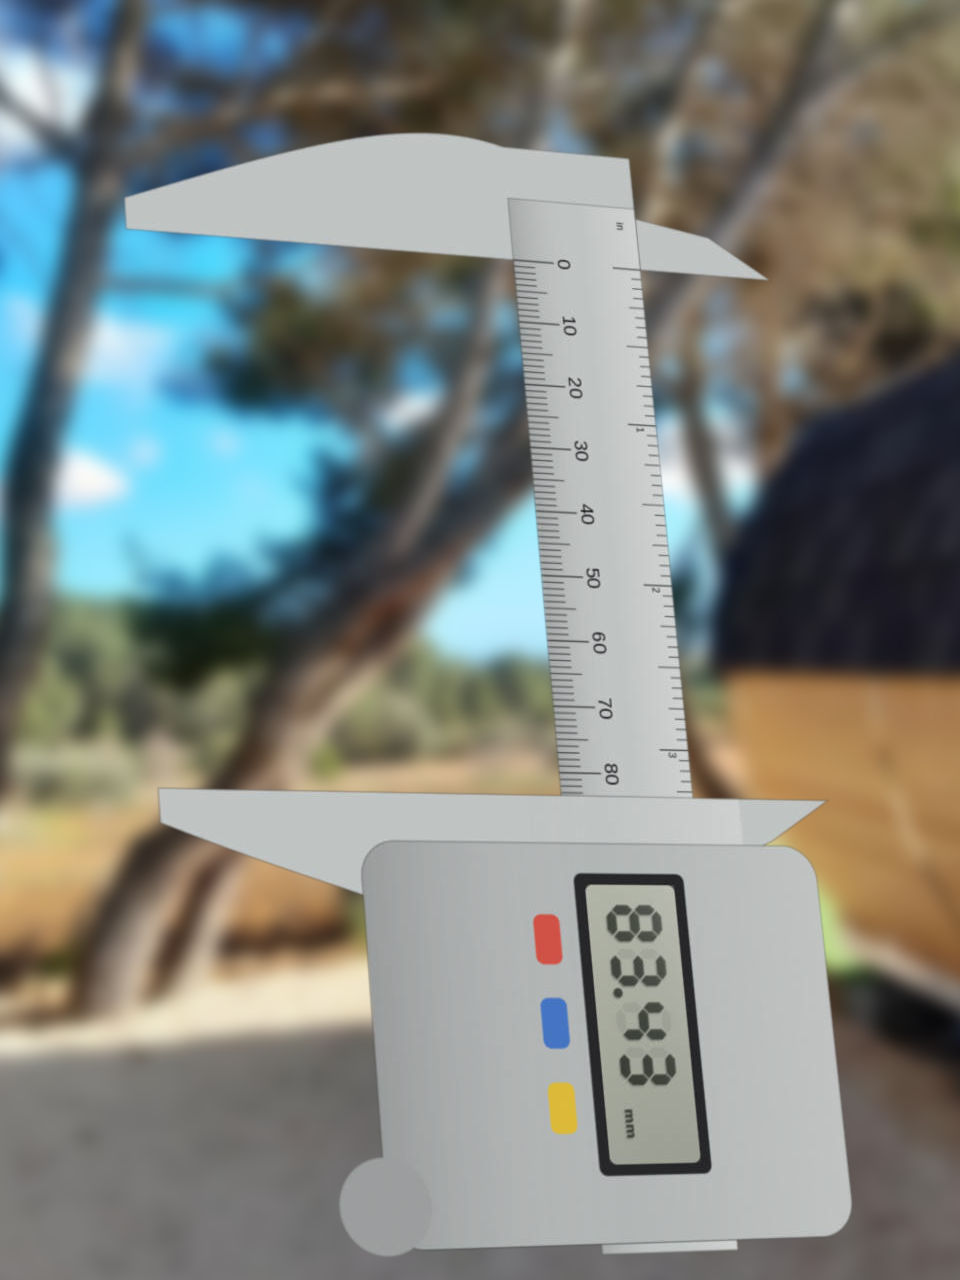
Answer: 83.43mm
